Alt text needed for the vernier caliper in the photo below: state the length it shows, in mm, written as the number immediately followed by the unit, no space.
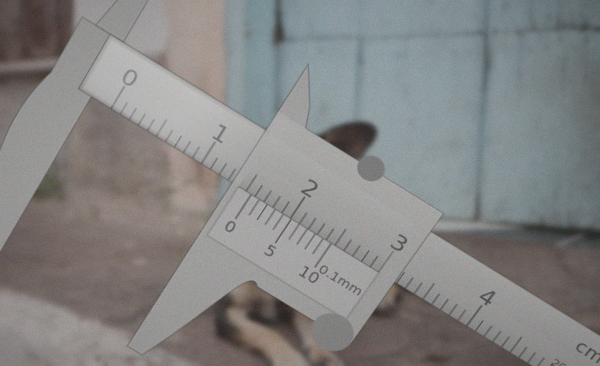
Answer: 15.6mm
